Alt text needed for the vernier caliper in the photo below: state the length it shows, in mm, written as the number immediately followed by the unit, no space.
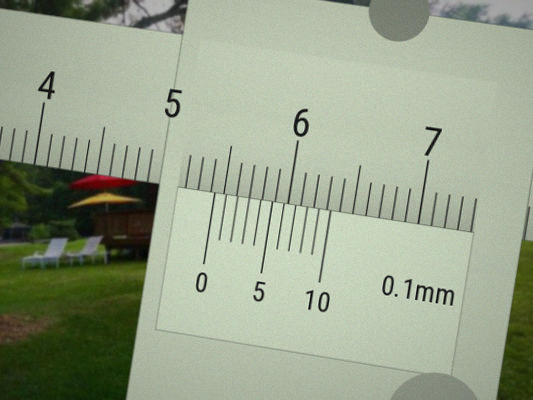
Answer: 54.3mm
